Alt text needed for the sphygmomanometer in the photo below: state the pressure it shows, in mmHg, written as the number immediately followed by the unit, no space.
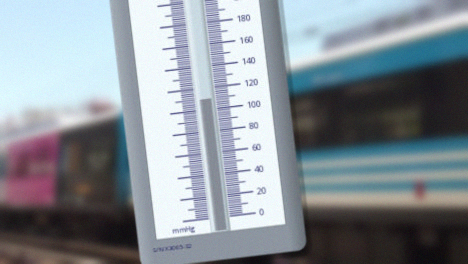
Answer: 110mmHg
